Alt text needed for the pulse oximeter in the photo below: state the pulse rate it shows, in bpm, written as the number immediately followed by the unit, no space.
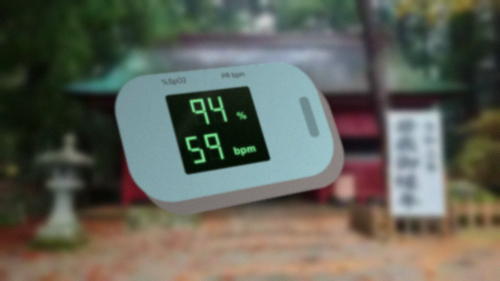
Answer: 59bpm
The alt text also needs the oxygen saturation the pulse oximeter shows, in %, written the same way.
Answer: 94%
